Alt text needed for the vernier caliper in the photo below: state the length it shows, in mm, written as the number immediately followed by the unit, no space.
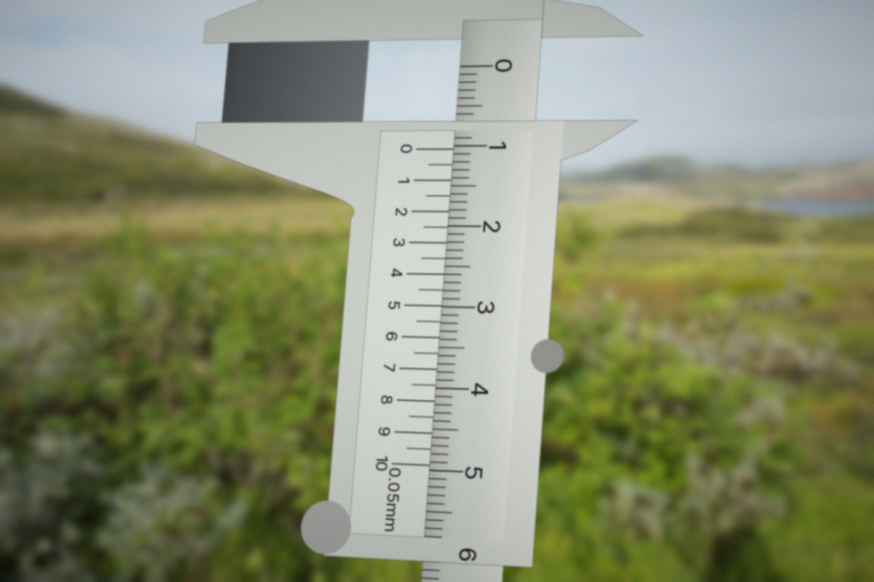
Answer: 10.4mm
